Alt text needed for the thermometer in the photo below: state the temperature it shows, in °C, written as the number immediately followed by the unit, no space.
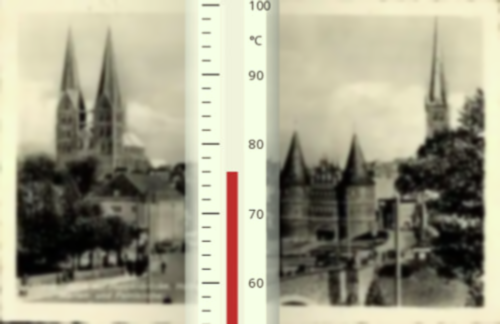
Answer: 76°C
